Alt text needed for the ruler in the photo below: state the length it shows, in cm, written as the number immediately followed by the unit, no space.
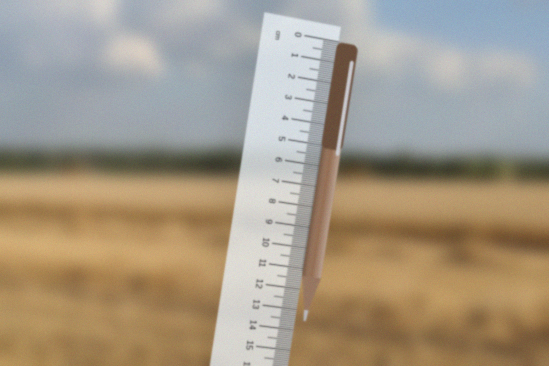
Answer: 13.5cm
